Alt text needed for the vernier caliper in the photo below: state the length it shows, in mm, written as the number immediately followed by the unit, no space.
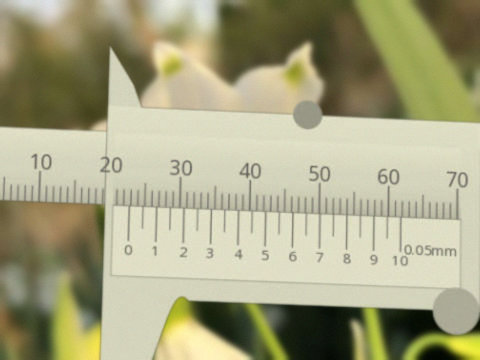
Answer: 22.8mm
